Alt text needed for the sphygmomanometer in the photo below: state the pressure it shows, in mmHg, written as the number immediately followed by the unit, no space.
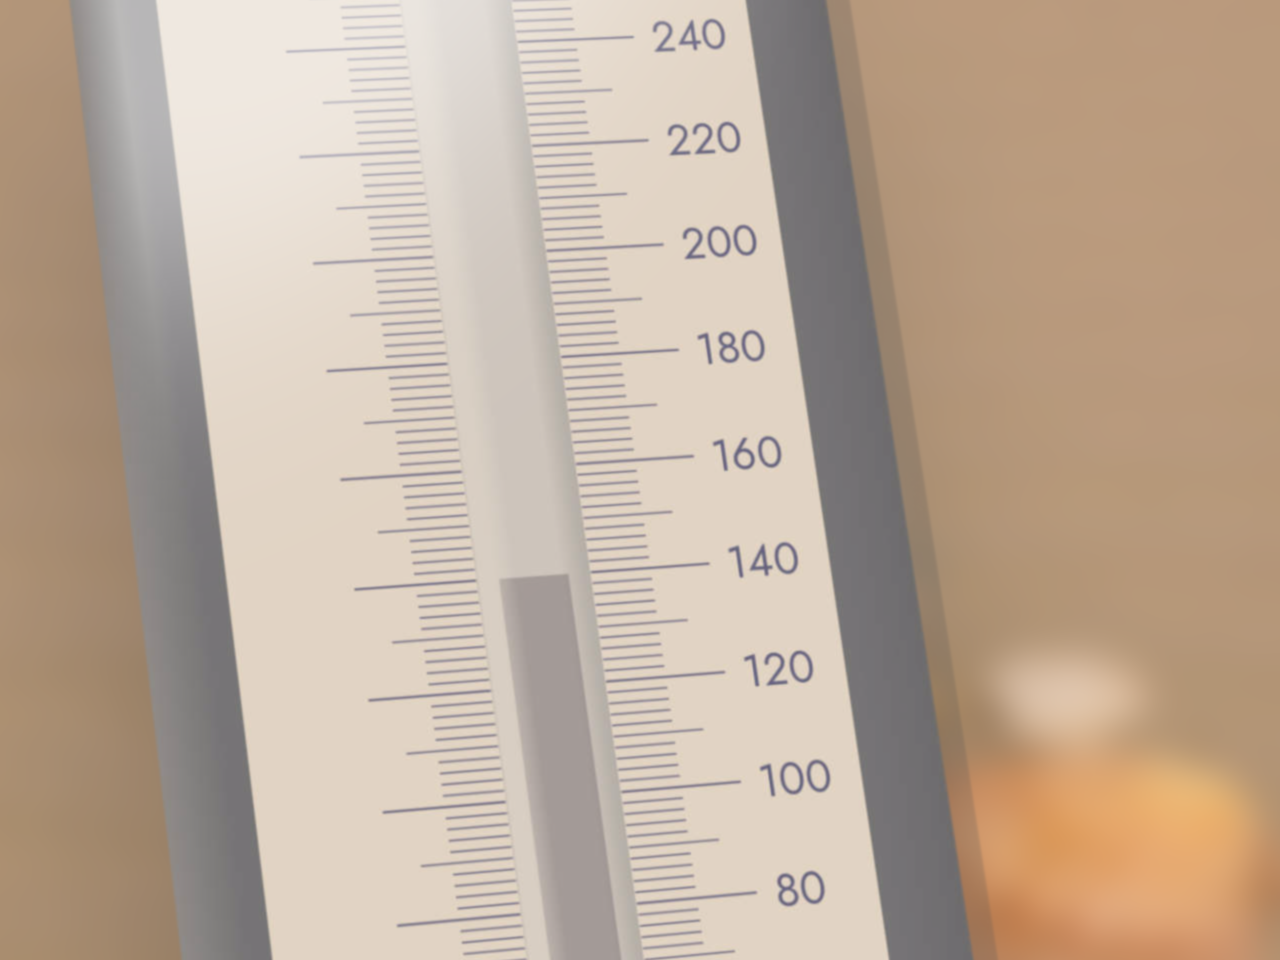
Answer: 140mmHg
